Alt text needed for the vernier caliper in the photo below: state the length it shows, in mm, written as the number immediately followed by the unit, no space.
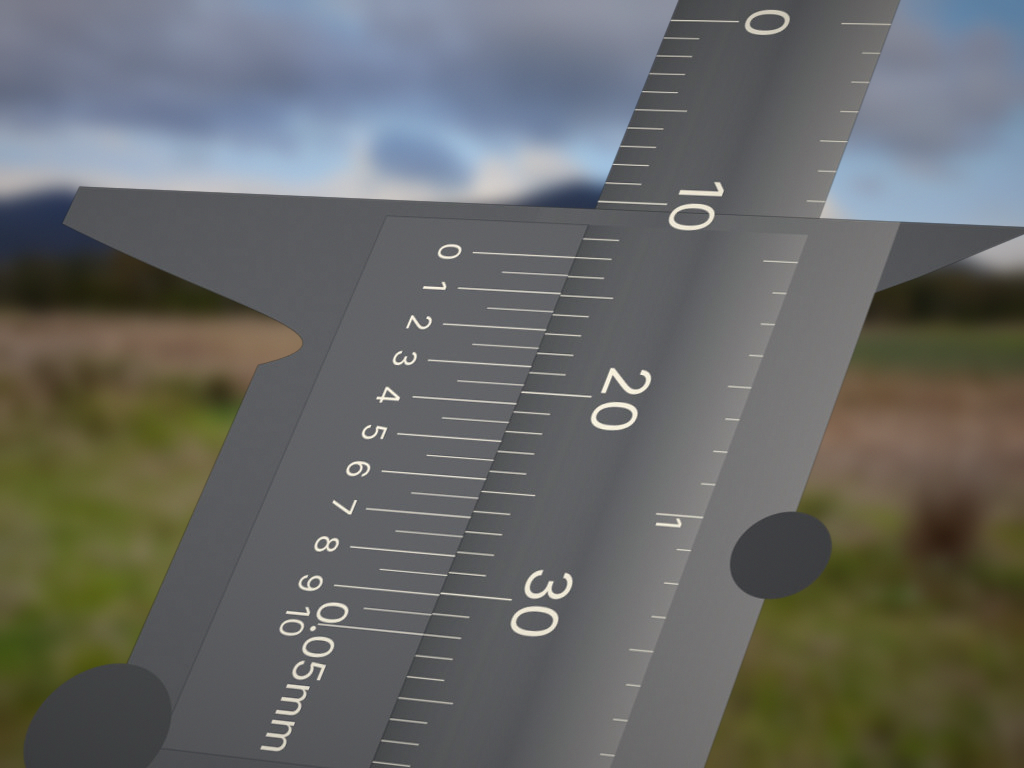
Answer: 13.0mm
